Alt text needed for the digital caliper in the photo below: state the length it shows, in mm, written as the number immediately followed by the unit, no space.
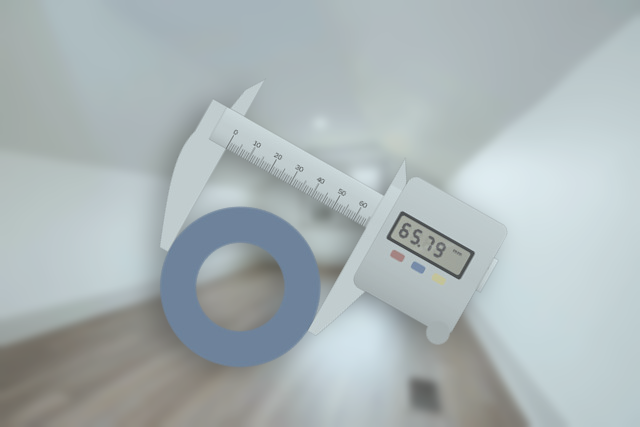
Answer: 65.79mm
